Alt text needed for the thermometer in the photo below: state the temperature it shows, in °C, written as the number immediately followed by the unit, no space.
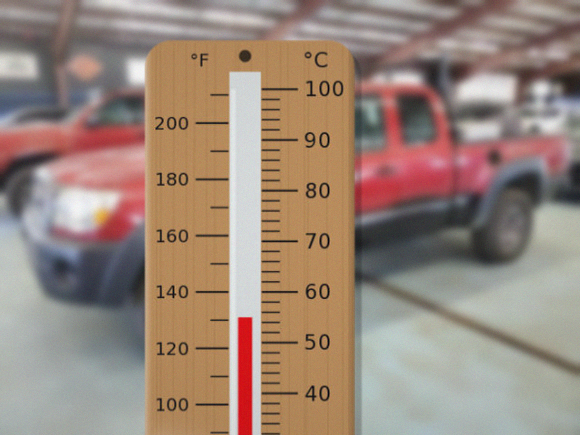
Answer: 55°C
